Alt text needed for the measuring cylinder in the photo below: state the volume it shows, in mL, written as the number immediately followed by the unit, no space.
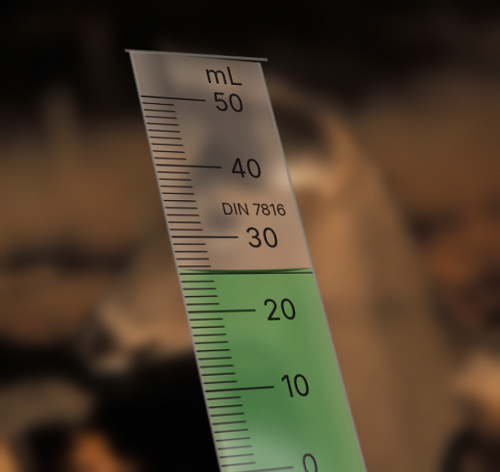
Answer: 25mL
